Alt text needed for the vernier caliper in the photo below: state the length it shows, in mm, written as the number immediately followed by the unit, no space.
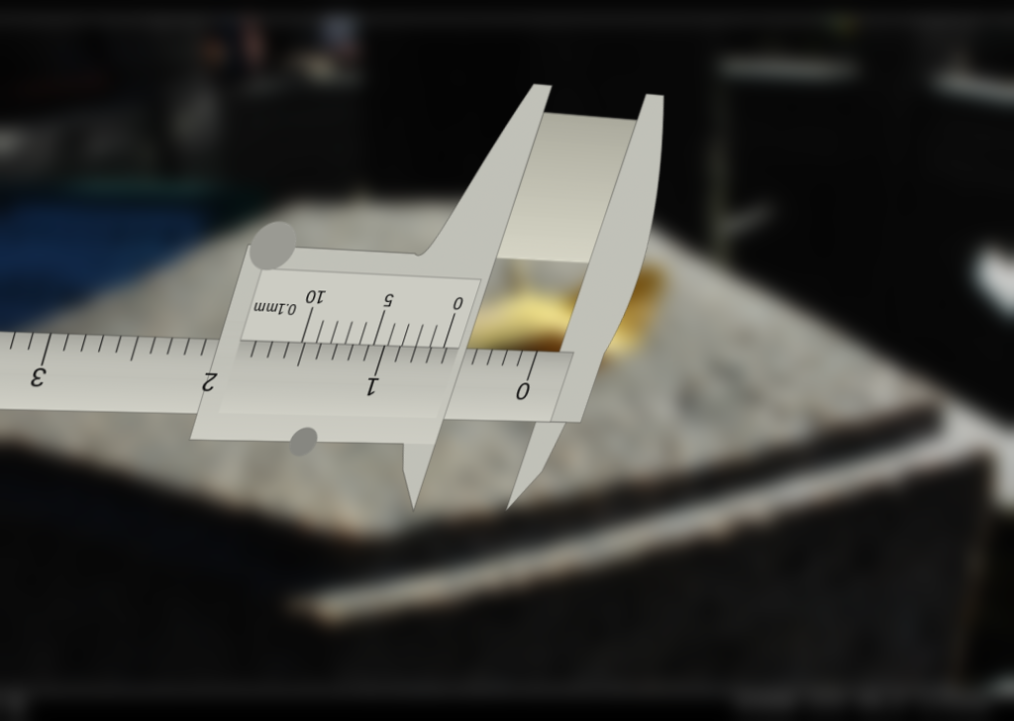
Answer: 6.2mm
